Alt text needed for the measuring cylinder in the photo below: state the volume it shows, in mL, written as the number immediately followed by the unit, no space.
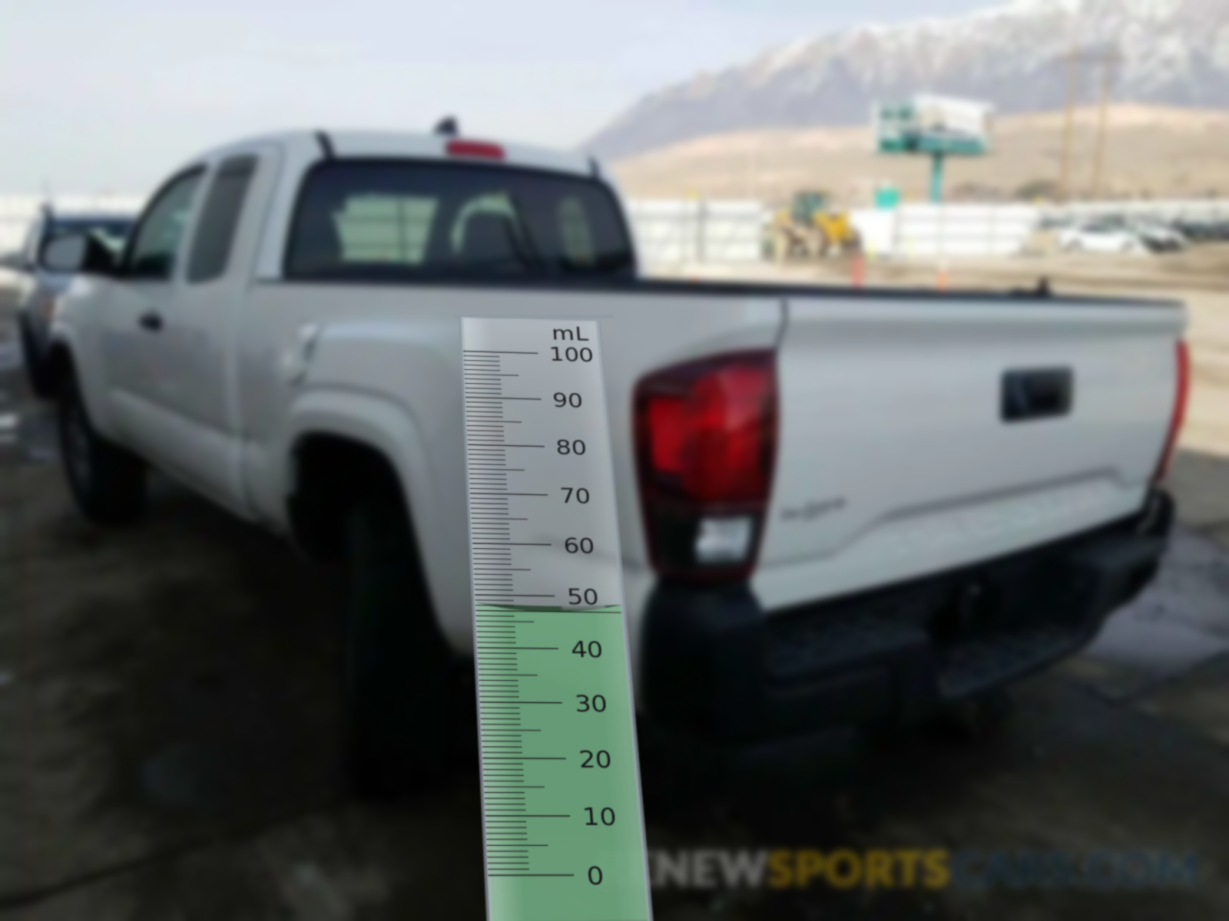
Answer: 47mL
